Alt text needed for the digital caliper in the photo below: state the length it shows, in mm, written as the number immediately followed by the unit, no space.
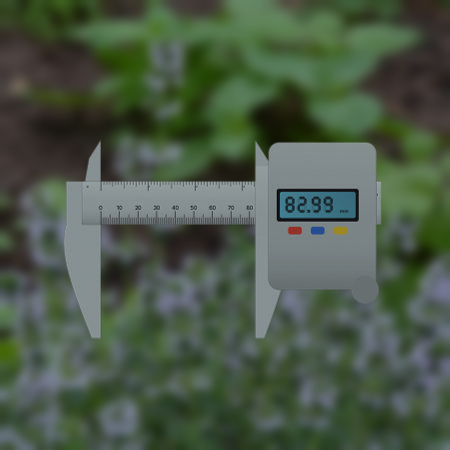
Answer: 82.99mm
